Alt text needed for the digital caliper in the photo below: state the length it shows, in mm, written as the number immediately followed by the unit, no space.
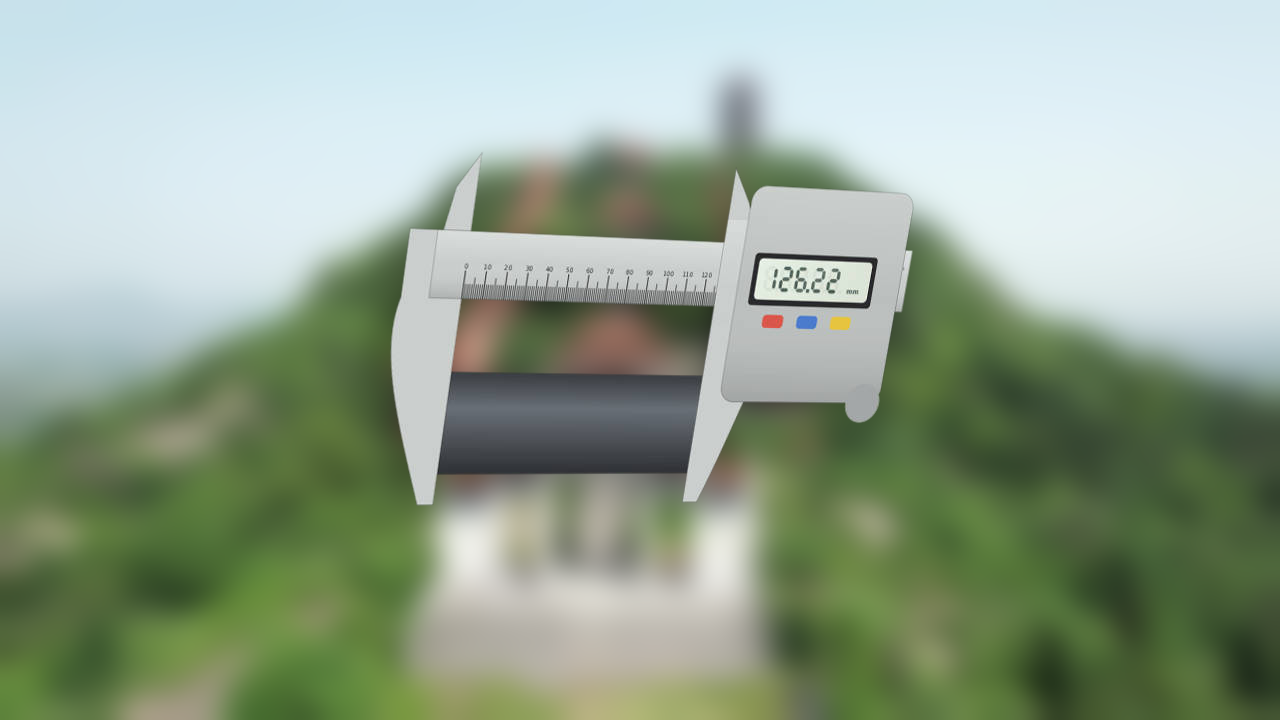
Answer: 126.22mm
